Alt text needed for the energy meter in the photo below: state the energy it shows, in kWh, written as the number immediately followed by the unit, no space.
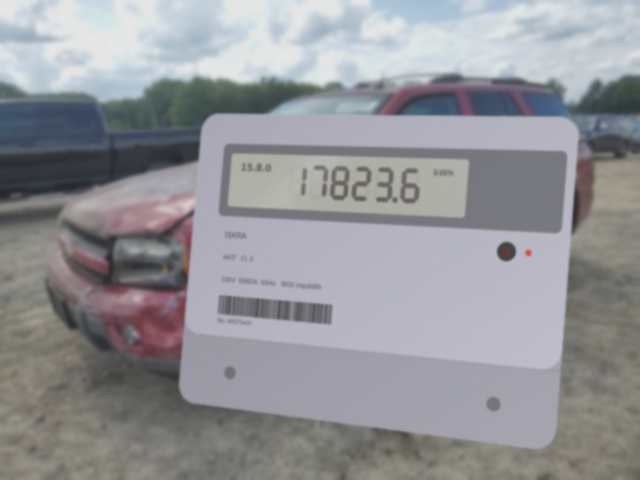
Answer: 17823.6kWh
